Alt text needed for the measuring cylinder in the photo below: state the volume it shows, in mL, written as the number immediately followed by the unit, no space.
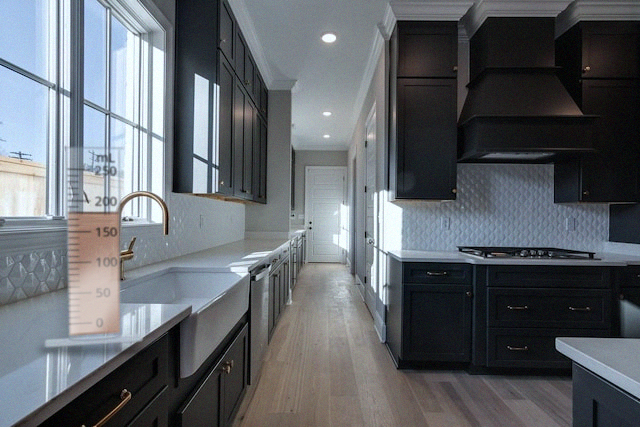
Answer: 180mL
